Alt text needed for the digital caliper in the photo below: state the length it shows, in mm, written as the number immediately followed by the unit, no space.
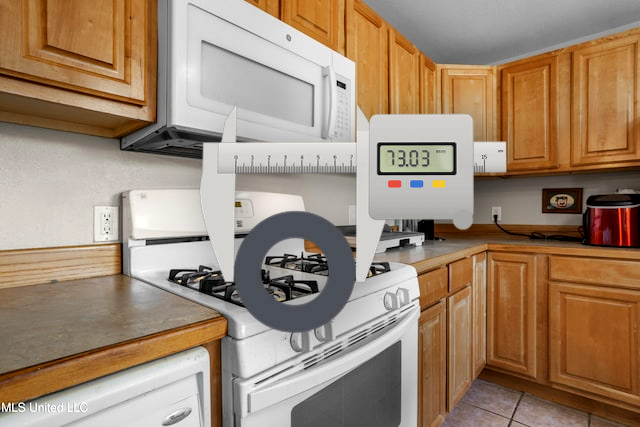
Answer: 73.03mm
